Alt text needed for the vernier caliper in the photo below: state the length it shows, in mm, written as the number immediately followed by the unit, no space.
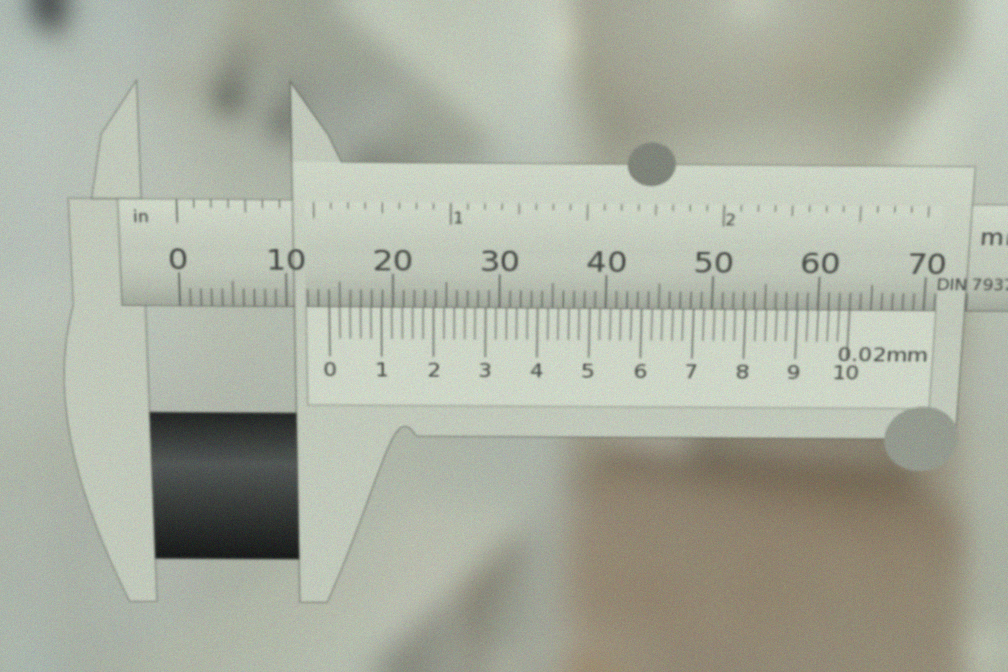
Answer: 14.0mm
